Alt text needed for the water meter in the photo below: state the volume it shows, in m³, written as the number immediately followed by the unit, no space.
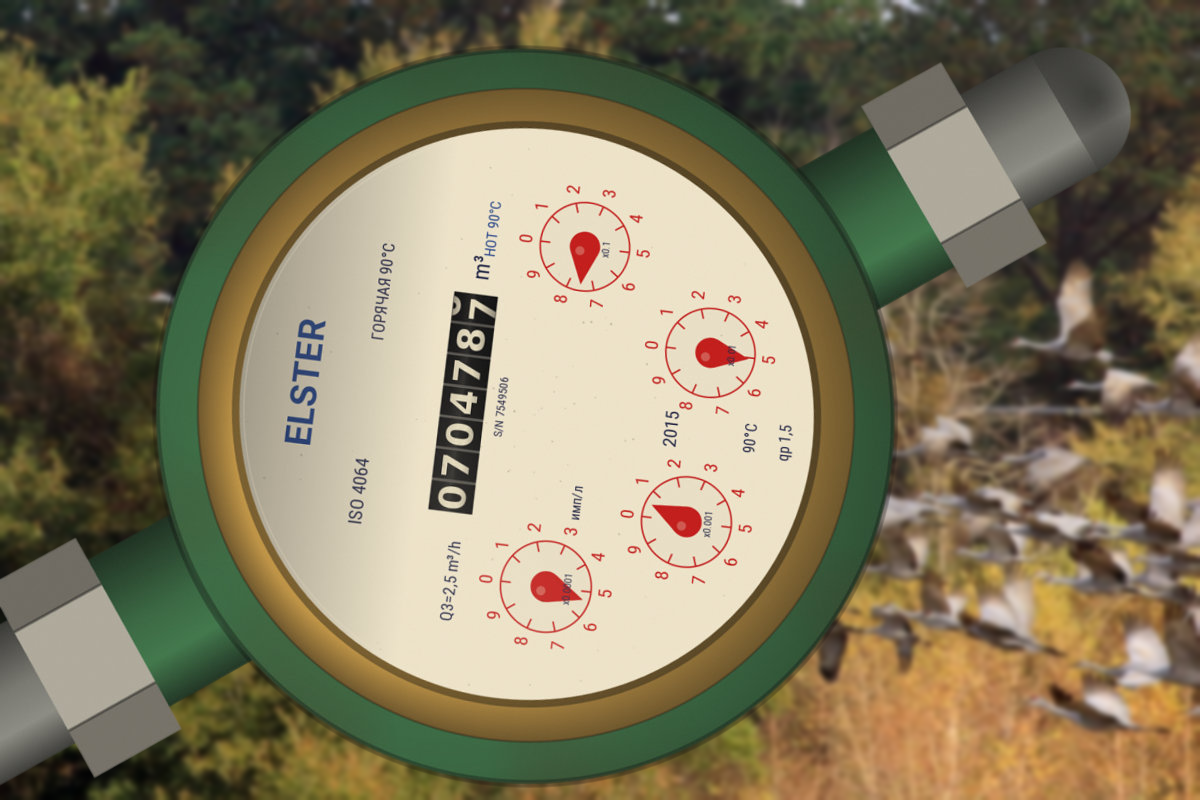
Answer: 704786.7505m³
